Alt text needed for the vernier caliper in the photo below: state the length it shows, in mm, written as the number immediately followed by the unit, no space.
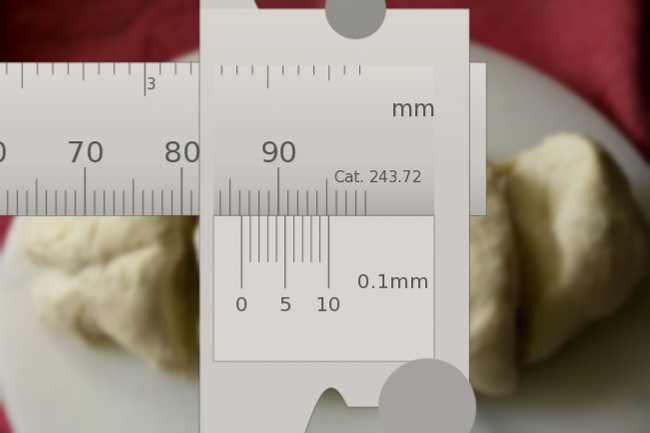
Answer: 86.2mm
